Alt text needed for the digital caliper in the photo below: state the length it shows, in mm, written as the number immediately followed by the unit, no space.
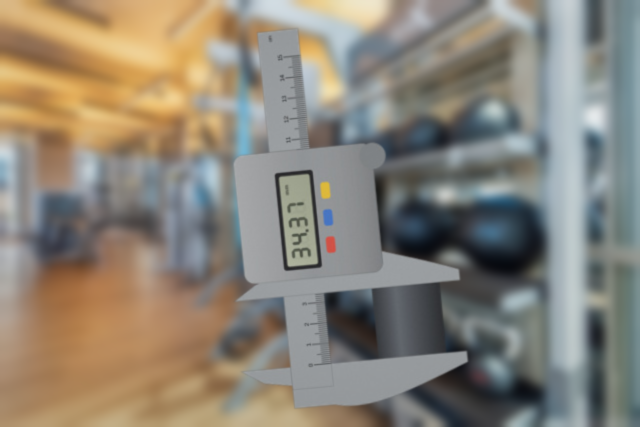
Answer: 34.37mm
